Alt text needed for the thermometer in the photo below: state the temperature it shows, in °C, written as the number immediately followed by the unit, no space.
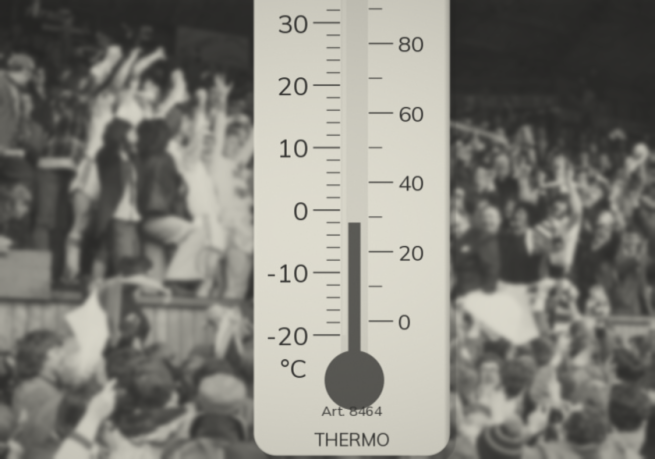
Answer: -2°C
